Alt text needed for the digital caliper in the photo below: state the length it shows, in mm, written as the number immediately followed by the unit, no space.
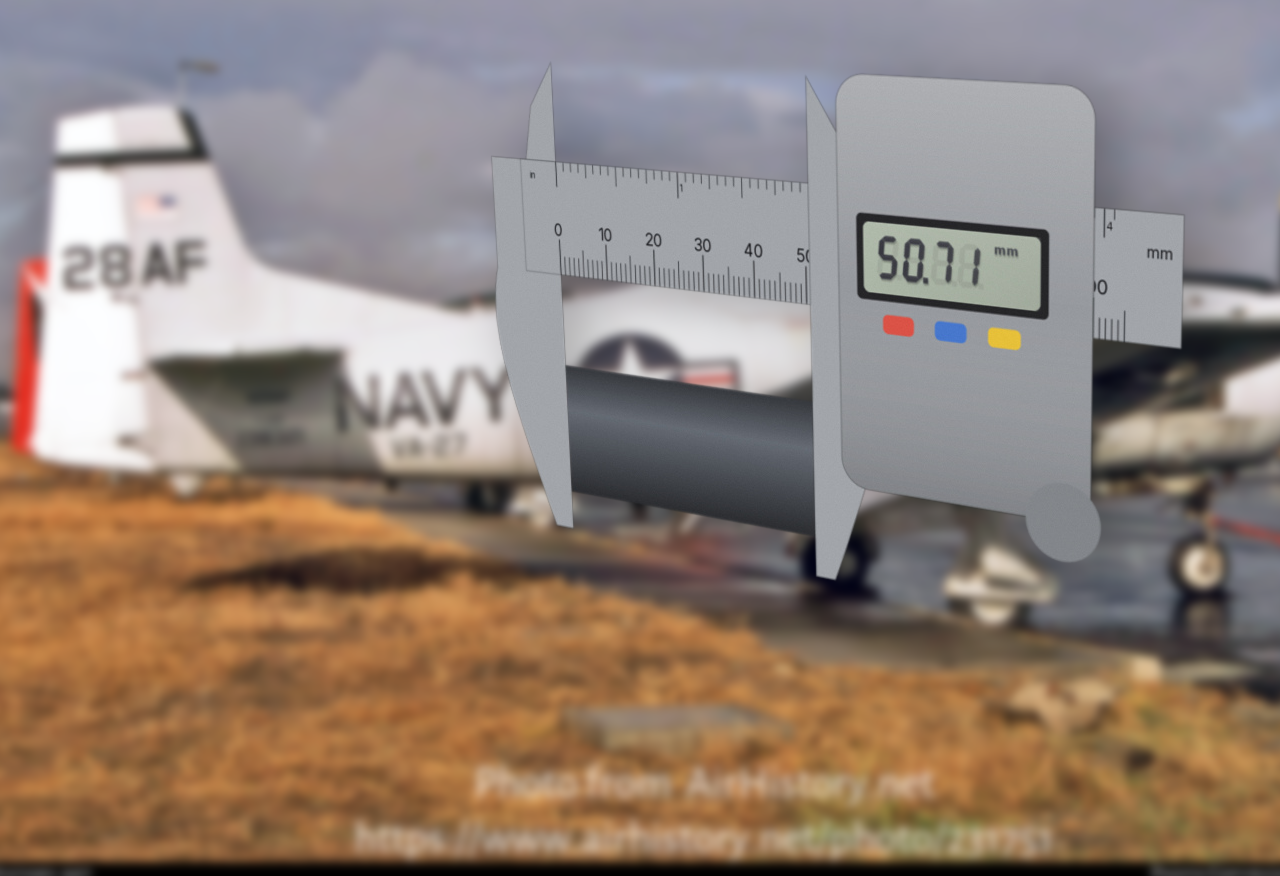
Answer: 50.71mm
